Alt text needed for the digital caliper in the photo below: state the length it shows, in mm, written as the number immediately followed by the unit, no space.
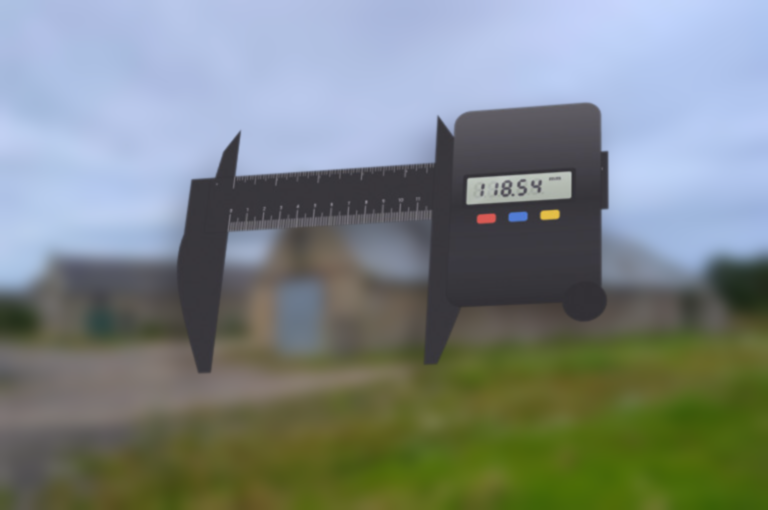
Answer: 118.54mm
